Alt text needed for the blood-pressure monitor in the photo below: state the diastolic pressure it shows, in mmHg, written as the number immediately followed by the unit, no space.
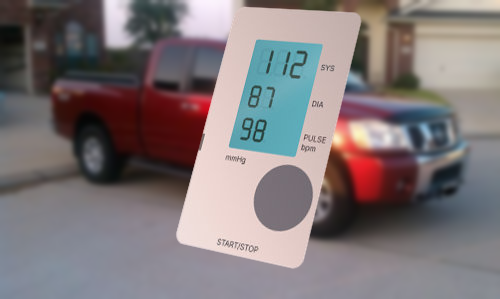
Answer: 87mmHg
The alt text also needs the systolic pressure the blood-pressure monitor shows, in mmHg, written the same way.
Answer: 112mmHg
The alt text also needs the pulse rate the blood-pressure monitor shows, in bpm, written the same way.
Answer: 98bpm
